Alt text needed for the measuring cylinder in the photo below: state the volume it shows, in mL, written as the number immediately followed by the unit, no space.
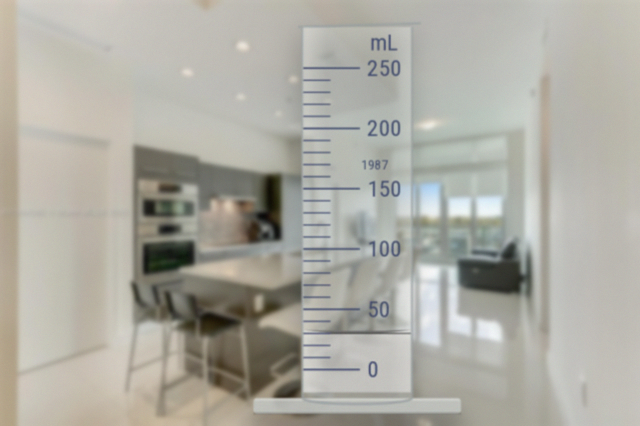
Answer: 30mL
